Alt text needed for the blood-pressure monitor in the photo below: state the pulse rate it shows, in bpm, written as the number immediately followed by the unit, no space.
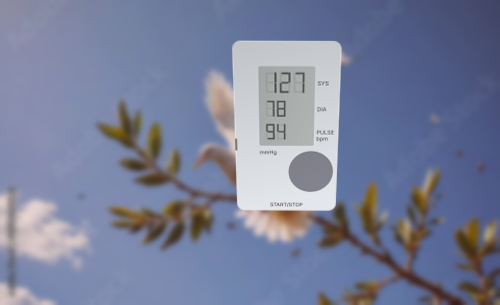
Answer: 94bpm
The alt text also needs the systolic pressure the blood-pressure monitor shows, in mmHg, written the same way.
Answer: 127mmHg
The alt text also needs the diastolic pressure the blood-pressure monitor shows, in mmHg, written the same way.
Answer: 78mmHg
